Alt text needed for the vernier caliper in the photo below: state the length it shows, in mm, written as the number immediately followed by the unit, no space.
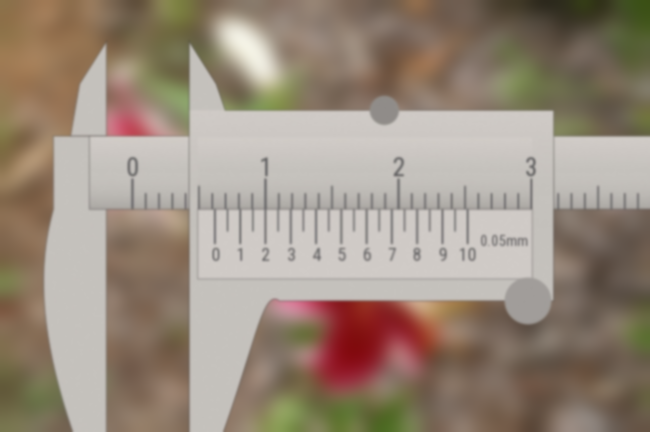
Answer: 6.2mm
